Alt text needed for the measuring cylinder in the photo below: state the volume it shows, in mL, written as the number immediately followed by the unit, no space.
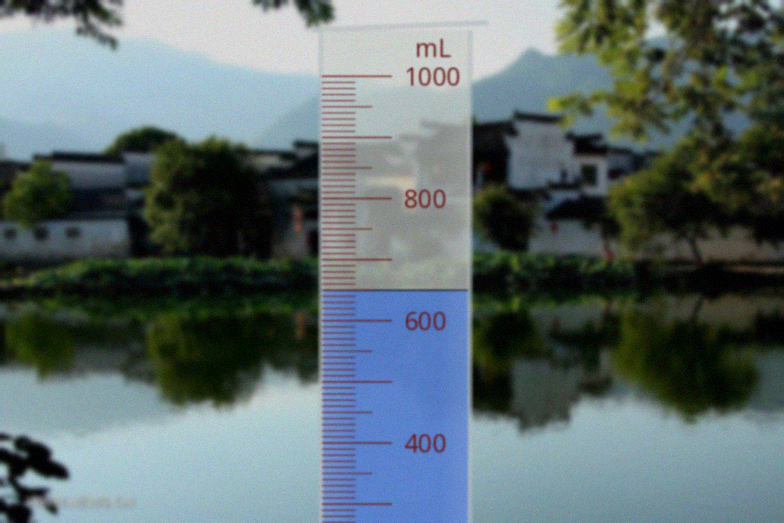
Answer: 650mL
